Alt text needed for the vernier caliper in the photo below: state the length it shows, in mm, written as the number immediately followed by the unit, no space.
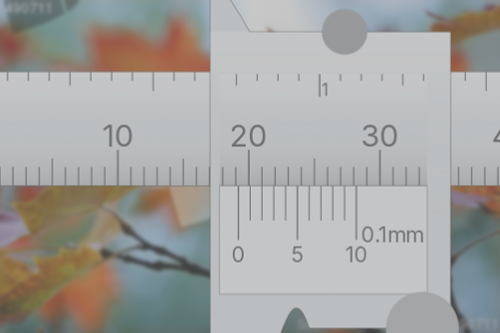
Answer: 19.2mm
